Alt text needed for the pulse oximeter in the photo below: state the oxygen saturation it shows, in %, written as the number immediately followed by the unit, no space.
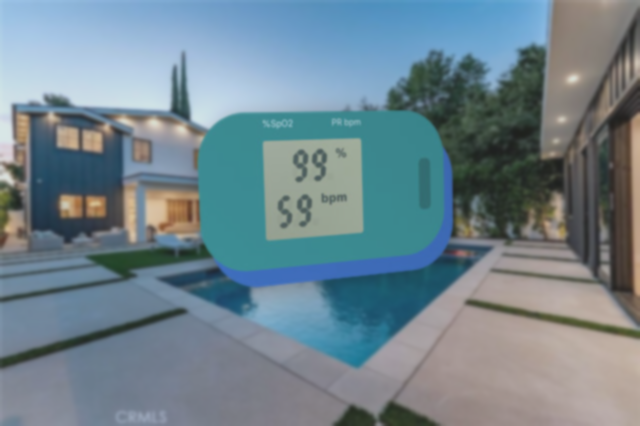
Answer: 99%
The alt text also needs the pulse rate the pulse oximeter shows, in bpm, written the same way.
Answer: 59bpm
